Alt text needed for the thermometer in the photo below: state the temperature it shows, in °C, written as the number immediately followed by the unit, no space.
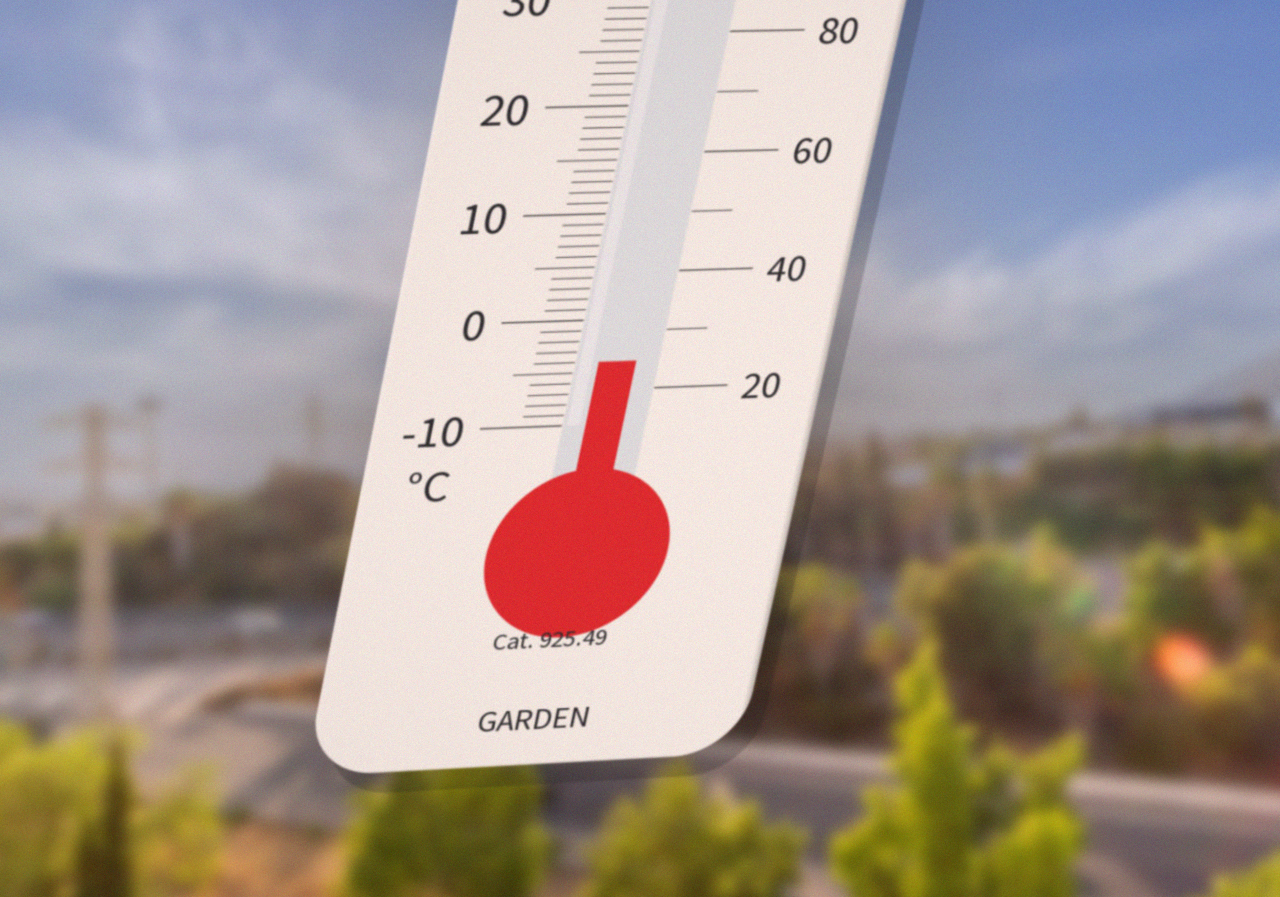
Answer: -4°C
